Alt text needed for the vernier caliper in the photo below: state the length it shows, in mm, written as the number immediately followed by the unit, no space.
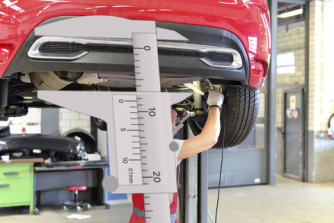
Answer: 8.4mm
